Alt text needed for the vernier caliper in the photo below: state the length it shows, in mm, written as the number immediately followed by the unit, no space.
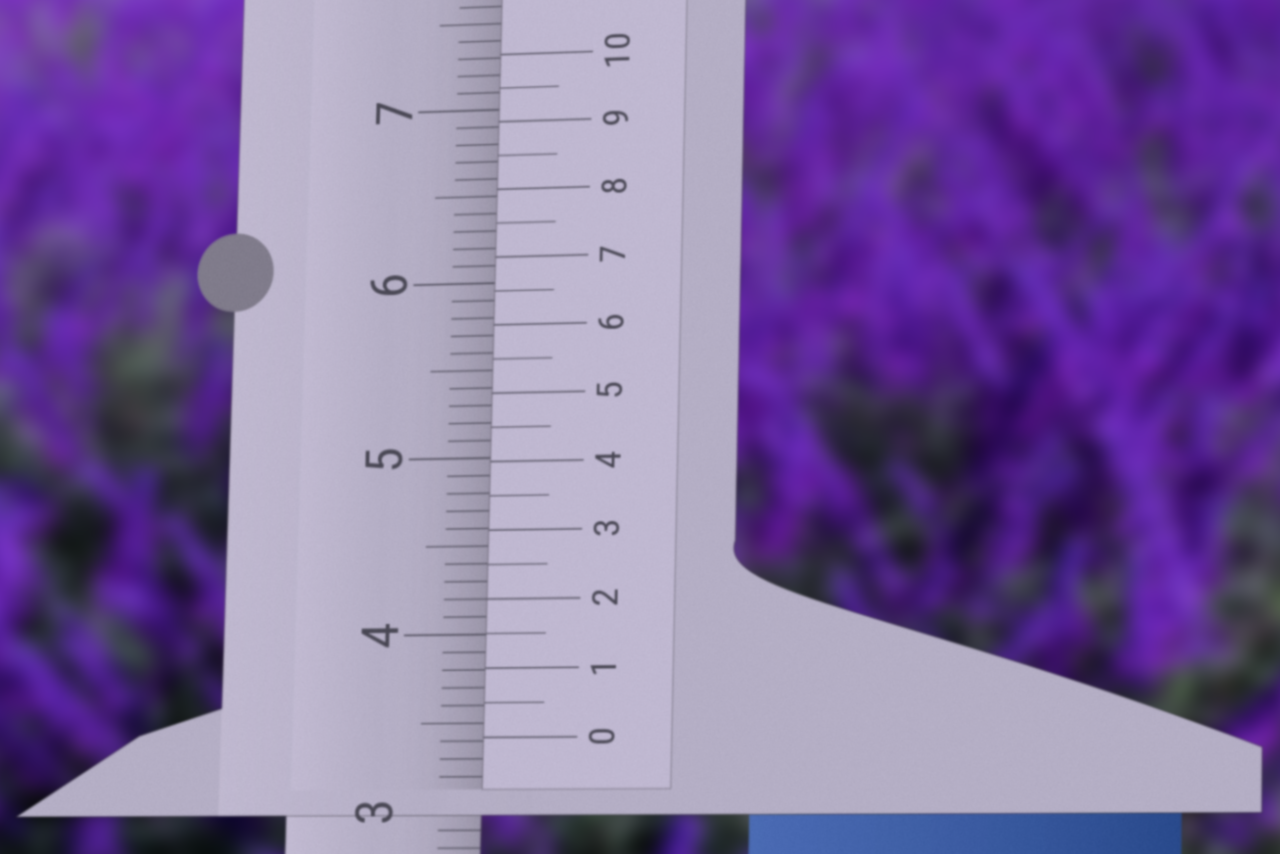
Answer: 34.2mm
